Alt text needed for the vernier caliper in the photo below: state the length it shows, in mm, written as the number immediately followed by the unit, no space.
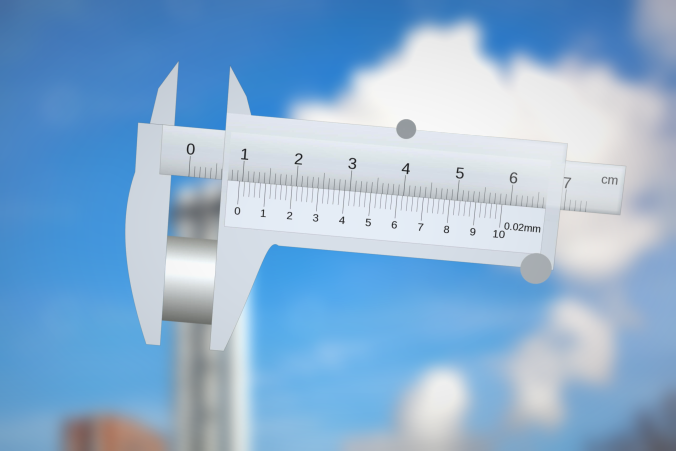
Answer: 9.4mm
